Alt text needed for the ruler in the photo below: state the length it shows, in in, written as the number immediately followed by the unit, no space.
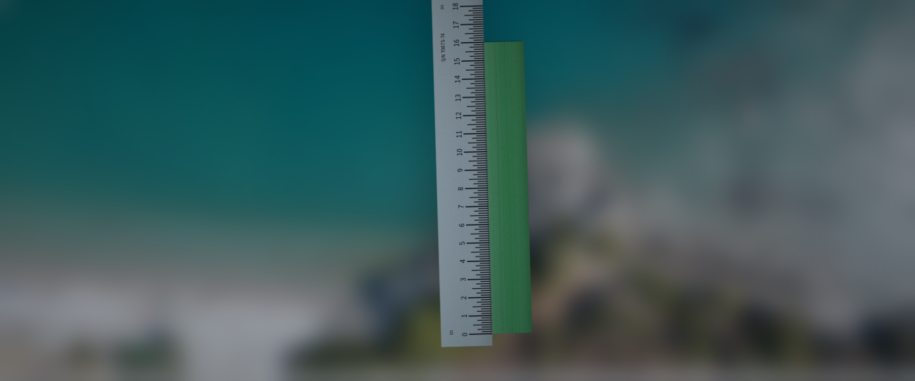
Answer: 16in
